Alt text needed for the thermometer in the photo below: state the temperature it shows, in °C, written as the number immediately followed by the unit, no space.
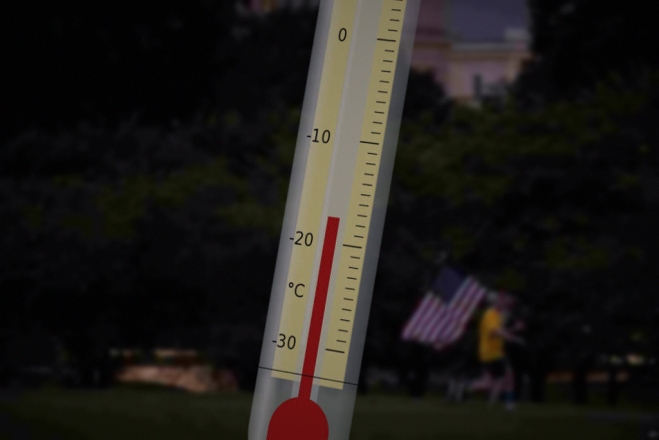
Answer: -17.5°C
